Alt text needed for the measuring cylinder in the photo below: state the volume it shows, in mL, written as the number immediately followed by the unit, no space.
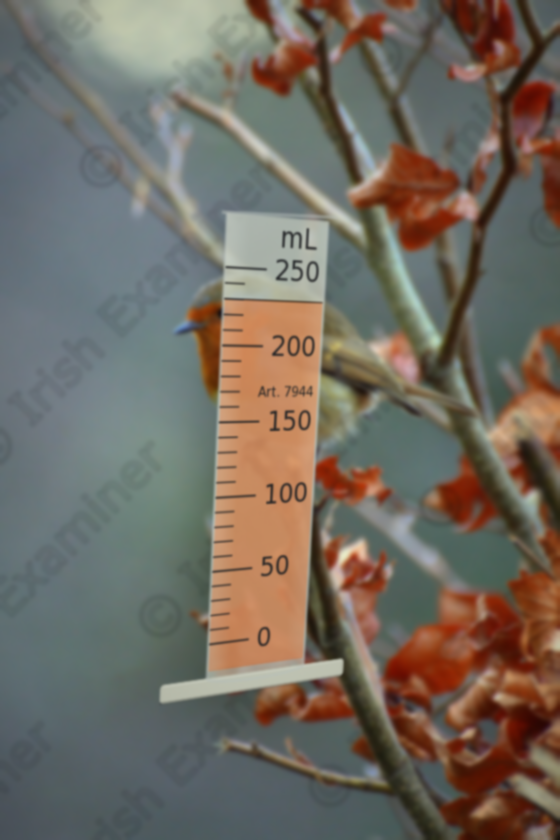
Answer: 230mL
